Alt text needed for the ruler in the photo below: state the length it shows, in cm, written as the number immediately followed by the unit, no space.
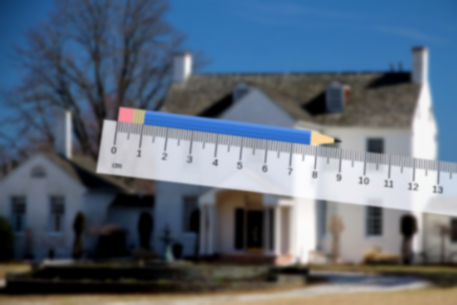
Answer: 9cm
